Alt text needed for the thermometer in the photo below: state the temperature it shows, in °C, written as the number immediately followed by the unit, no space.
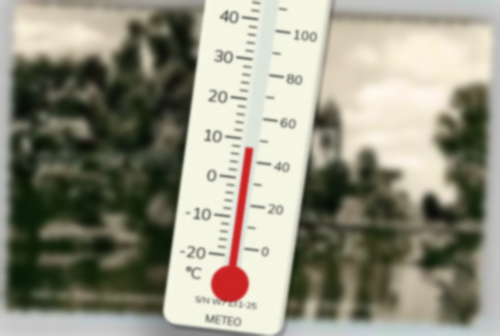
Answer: 8°C
